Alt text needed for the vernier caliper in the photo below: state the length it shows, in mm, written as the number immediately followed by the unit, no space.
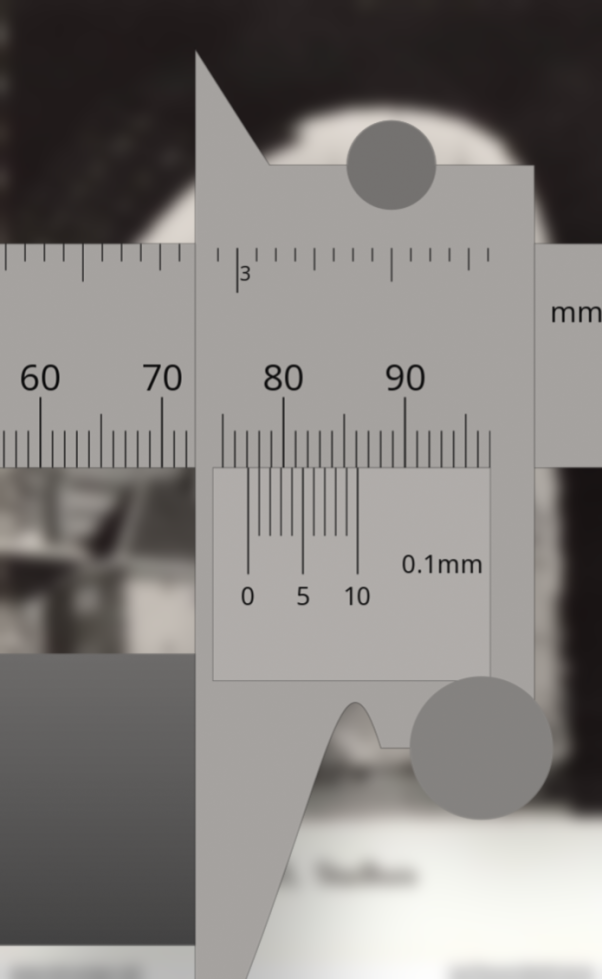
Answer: 77.1mm
